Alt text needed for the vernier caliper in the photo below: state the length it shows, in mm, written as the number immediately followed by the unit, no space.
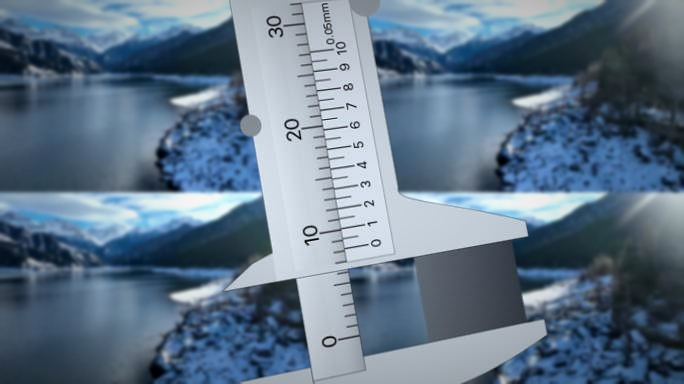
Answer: 8.2mm
